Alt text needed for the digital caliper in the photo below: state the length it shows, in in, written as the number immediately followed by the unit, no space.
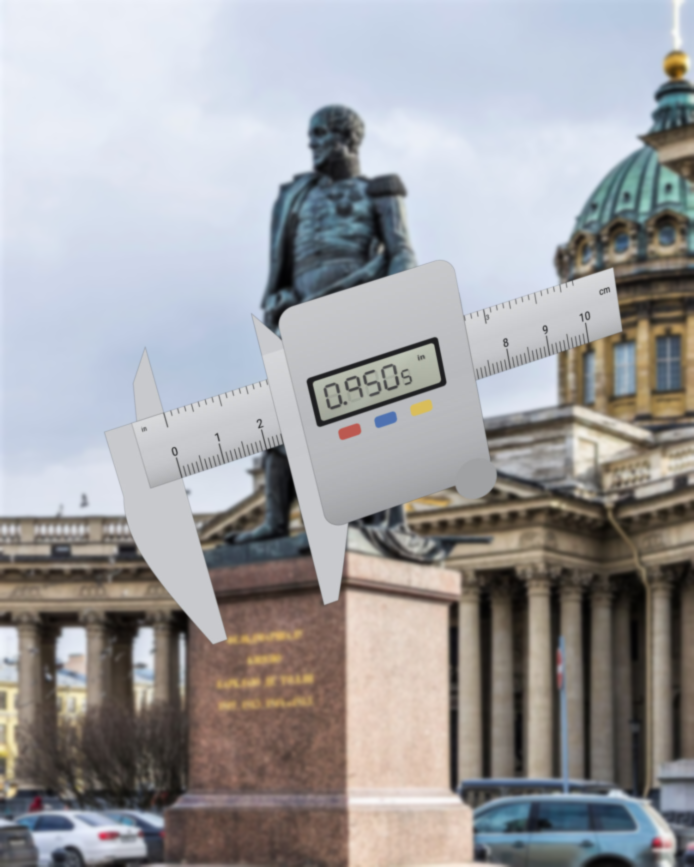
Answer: 0.9505in
